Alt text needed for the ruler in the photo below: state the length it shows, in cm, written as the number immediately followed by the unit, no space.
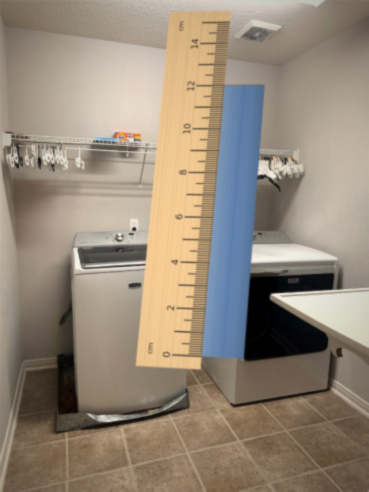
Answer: 12cm
